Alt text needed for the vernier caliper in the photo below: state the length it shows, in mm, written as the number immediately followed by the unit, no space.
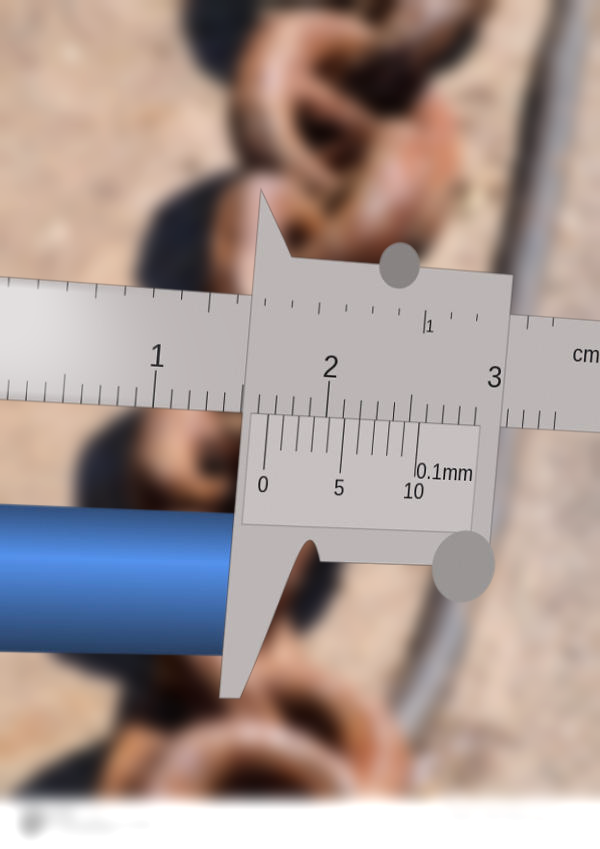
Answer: 16.6mm
